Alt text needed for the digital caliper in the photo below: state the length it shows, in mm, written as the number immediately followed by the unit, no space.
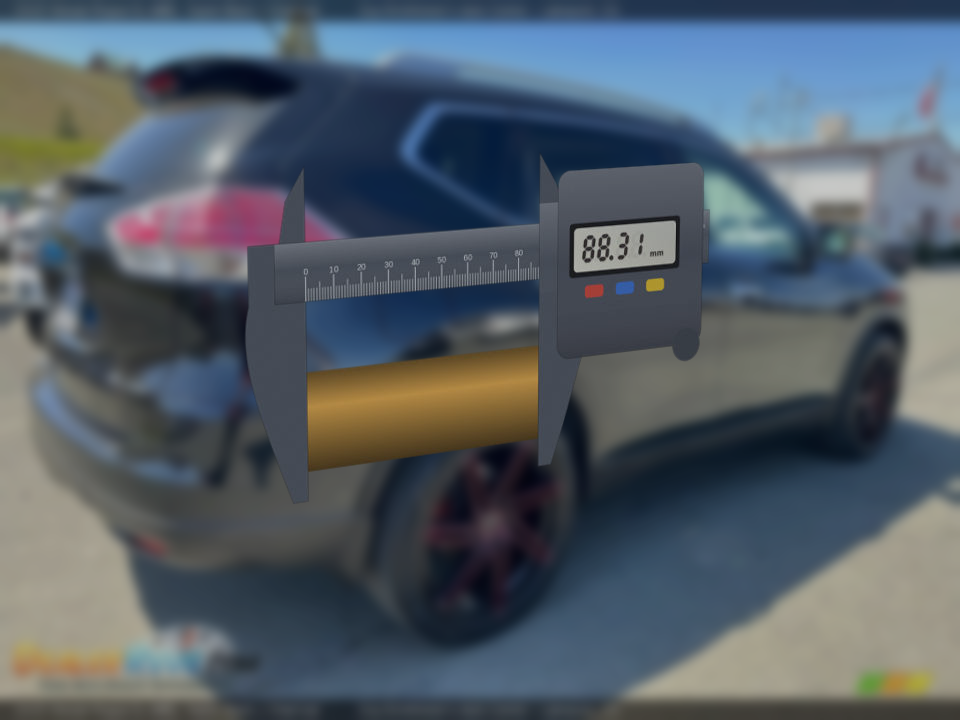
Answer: 88.31mm
